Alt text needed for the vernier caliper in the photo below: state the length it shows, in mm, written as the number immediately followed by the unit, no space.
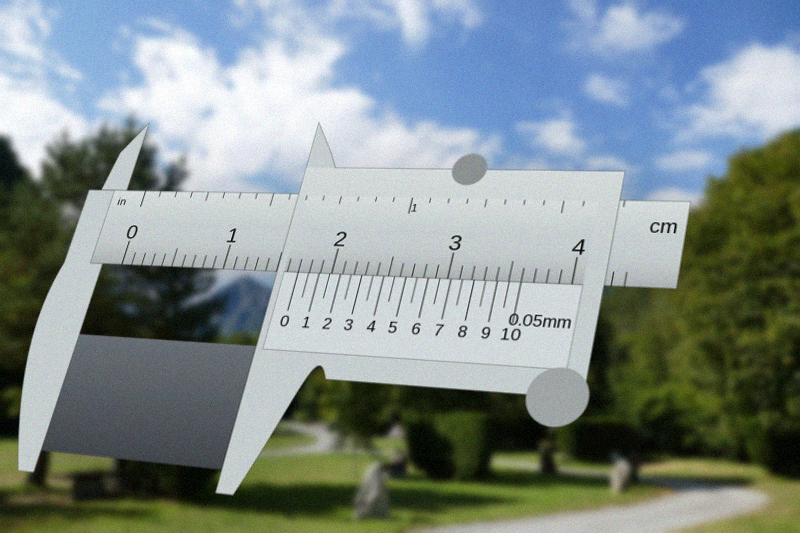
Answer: 17.0mm
